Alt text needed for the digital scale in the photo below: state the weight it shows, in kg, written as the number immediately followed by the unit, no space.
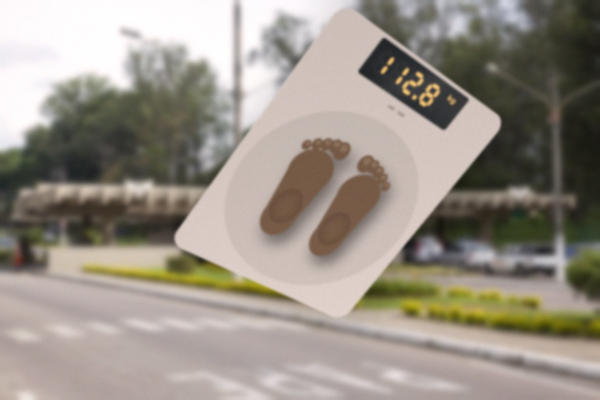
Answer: 112.8kg
